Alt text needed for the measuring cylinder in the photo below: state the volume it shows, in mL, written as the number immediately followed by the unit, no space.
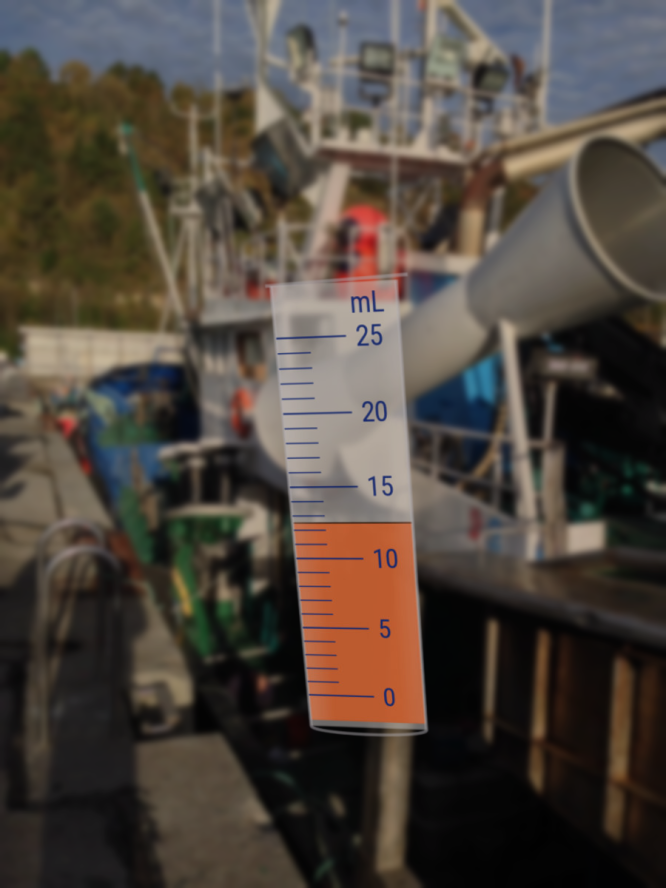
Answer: 12.5mL
